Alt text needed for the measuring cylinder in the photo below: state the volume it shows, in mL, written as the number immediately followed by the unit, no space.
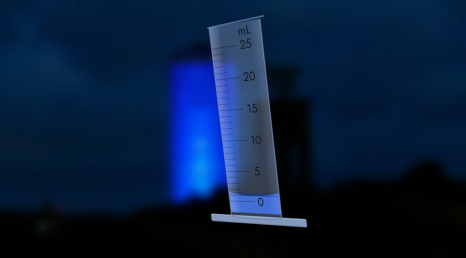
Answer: 1mL
